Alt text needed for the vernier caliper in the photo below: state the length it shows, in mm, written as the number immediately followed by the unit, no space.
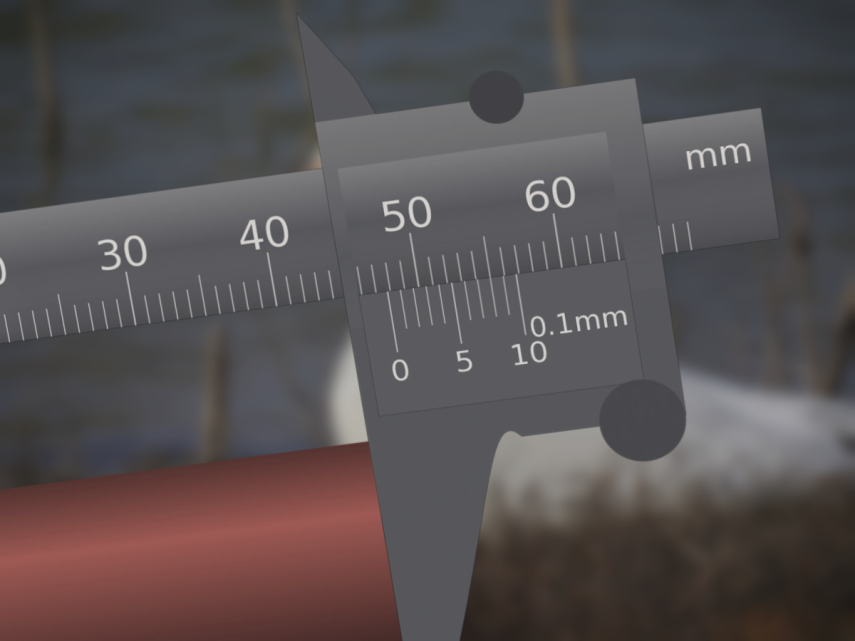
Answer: 47.8mm
